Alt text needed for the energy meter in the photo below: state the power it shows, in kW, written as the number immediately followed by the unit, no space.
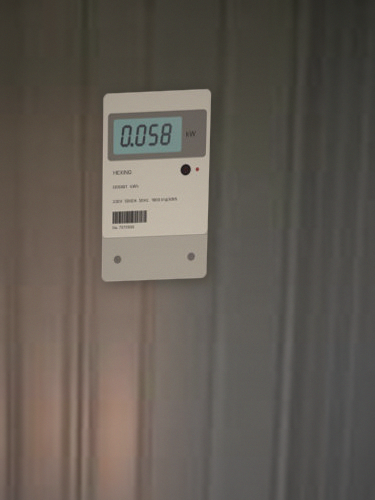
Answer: 0.058kW
